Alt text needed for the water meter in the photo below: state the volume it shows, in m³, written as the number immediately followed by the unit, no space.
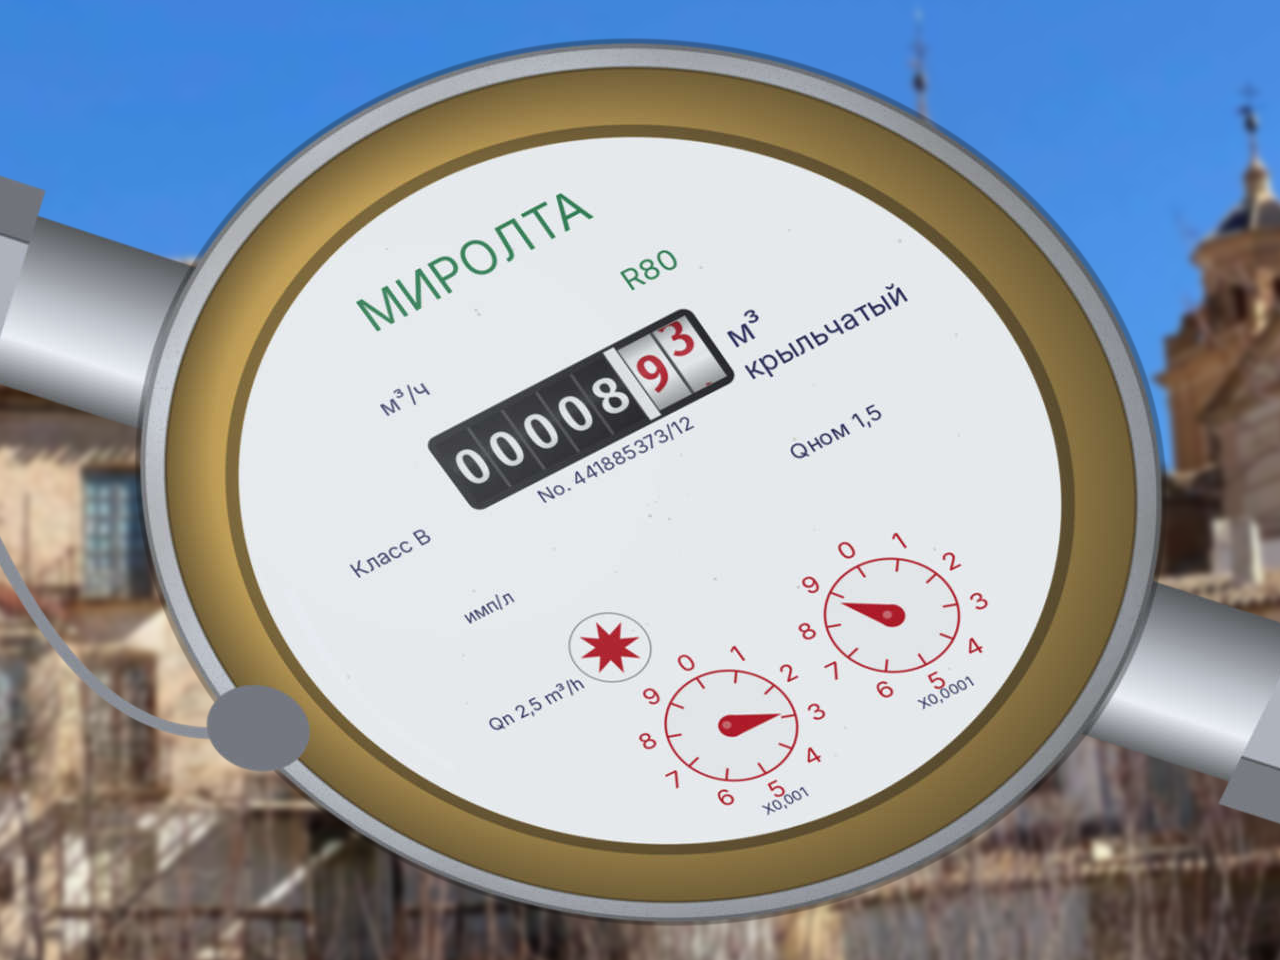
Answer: 8.9328m³
